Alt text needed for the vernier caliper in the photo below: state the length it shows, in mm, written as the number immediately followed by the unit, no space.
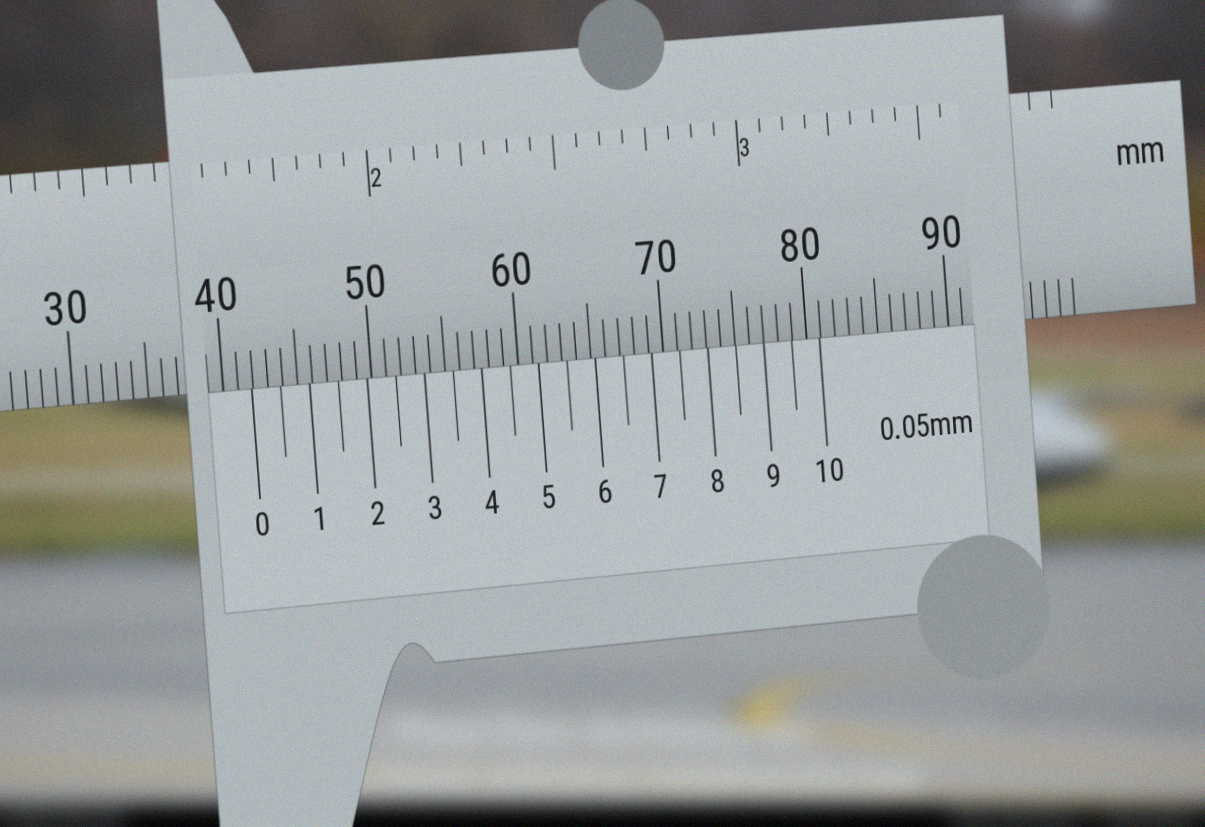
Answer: 41.9mm
